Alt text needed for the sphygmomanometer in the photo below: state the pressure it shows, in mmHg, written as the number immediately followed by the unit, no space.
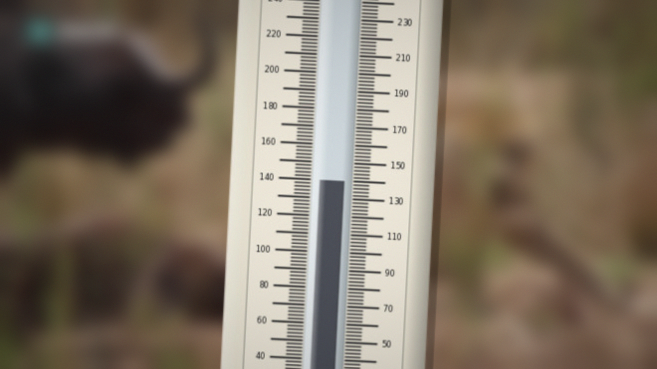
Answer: 140mmHg
